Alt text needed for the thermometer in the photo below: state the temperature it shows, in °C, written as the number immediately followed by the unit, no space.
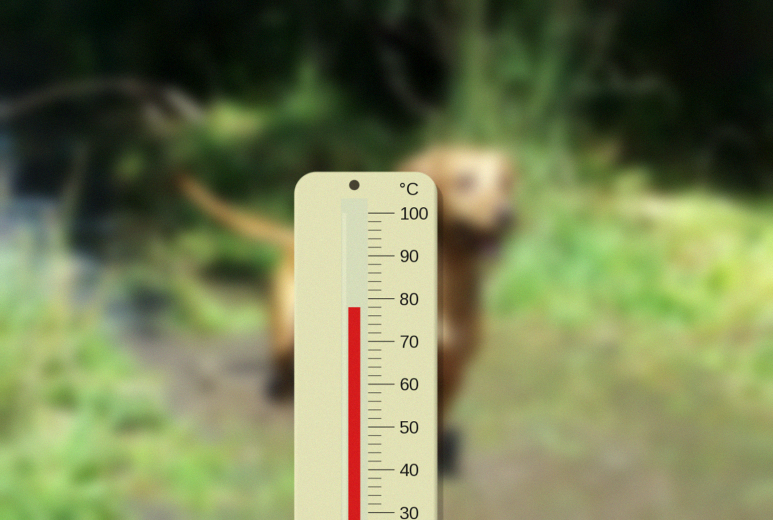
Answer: 78°C
